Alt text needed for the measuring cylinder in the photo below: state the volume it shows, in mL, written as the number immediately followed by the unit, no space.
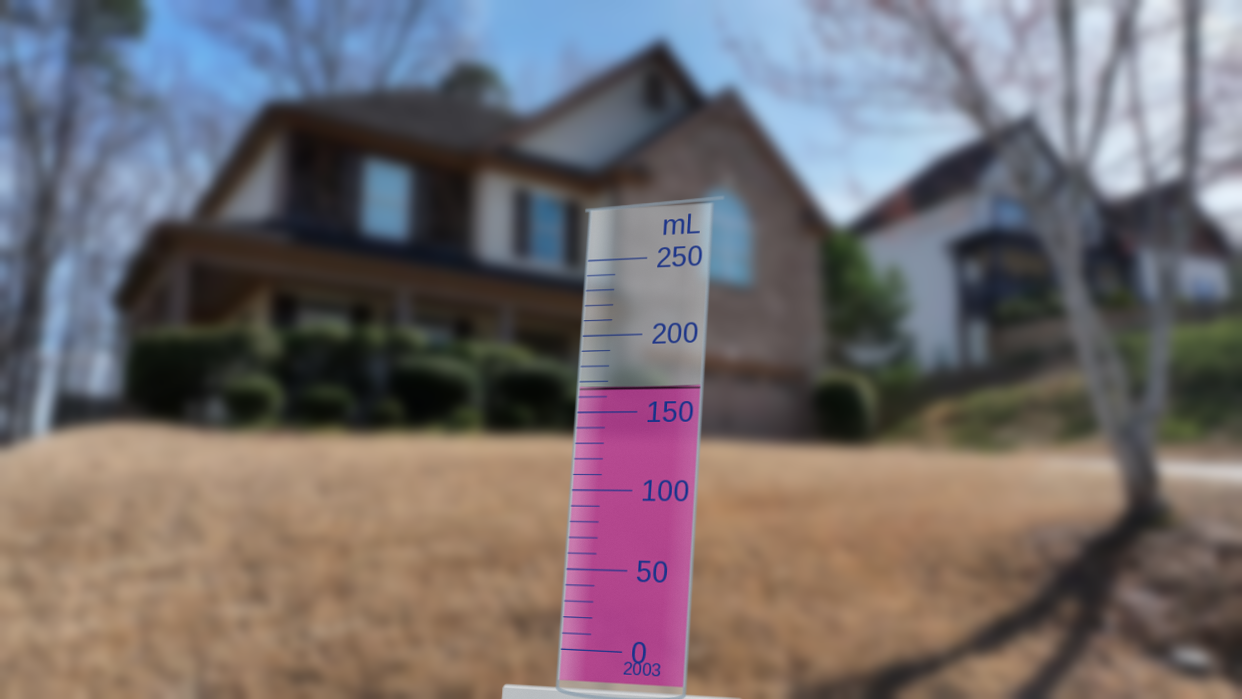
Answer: 165mL
